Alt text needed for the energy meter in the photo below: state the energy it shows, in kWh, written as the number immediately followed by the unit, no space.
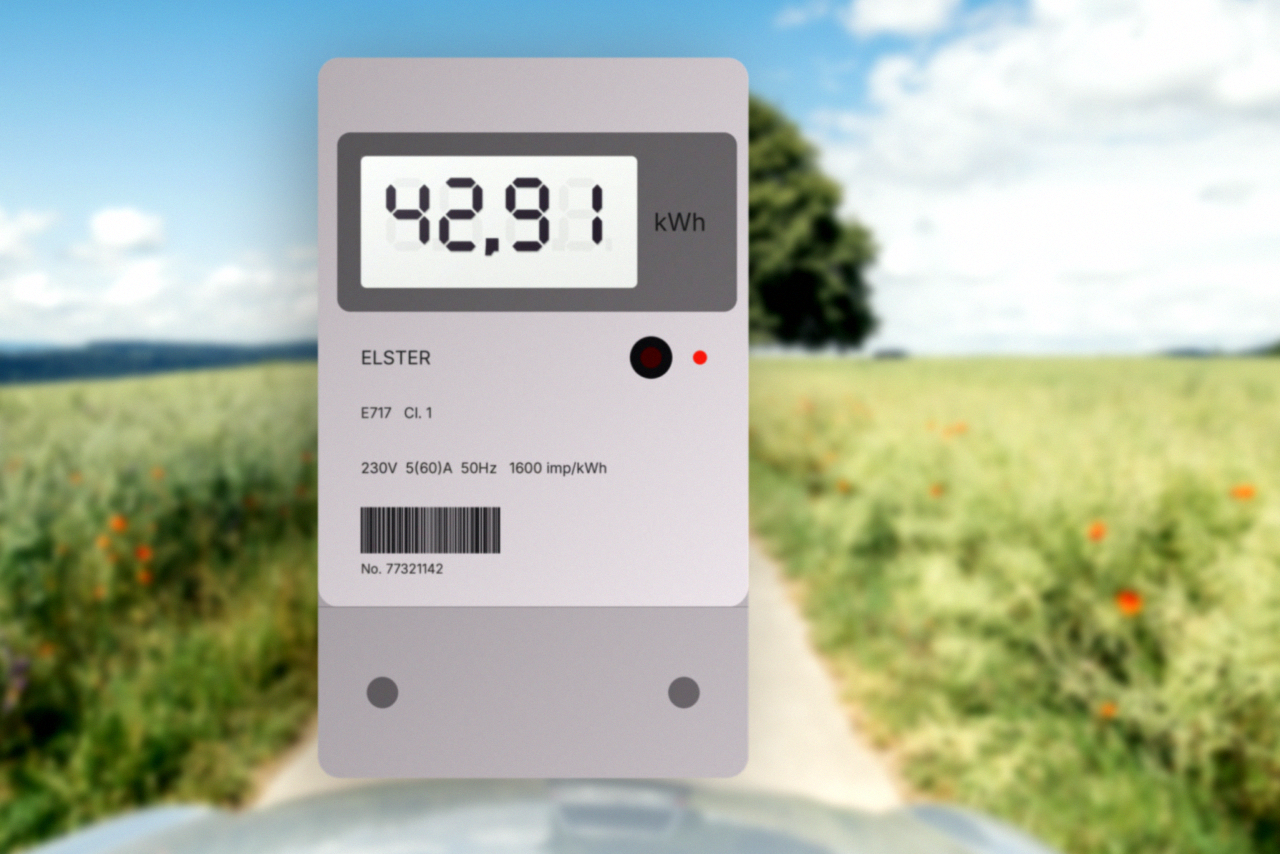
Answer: 42.91kWh
